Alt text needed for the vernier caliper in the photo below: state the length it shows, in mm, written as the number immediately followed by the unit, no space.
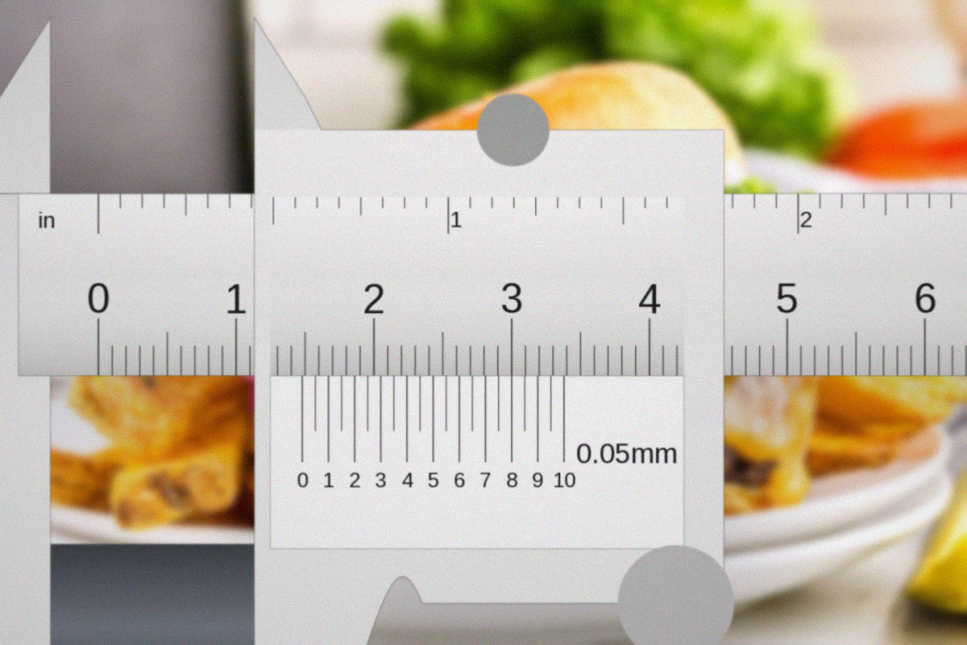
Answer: 14.8mm
